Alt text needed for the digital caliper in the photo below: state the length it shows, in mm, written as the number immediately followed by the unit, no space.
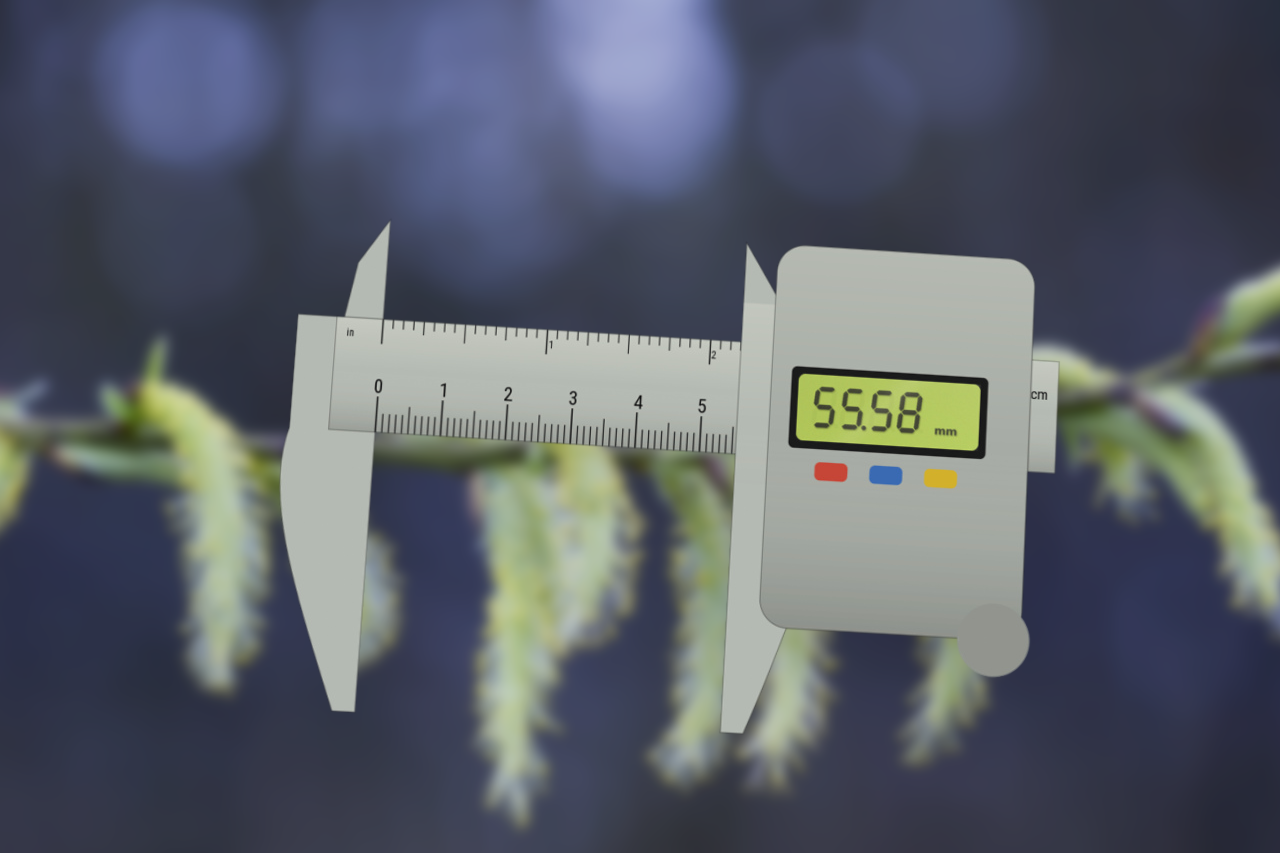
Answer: 55.58mm
